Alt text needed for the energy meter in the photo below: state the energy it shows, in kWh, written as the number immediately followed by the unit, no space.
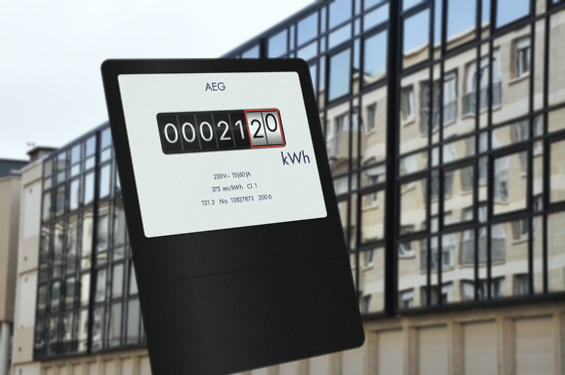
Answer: 21.20kWh
